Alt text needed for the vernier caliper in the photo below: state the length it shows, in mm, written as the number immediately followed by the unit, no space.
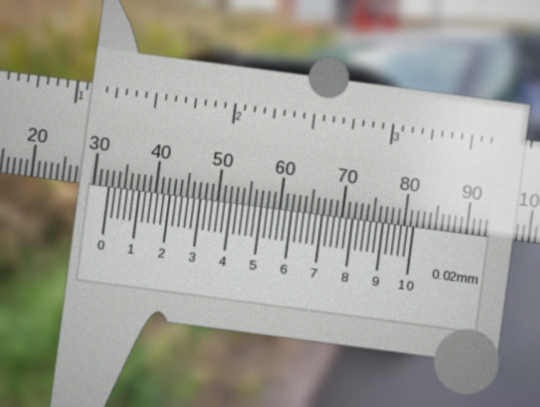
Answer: 32.5mm
